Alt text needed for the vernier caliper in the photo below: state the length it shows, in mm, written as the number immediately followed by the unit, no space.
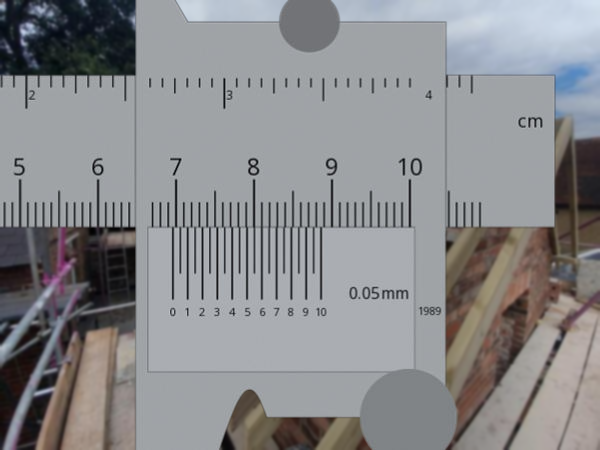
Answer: 69.6mm
